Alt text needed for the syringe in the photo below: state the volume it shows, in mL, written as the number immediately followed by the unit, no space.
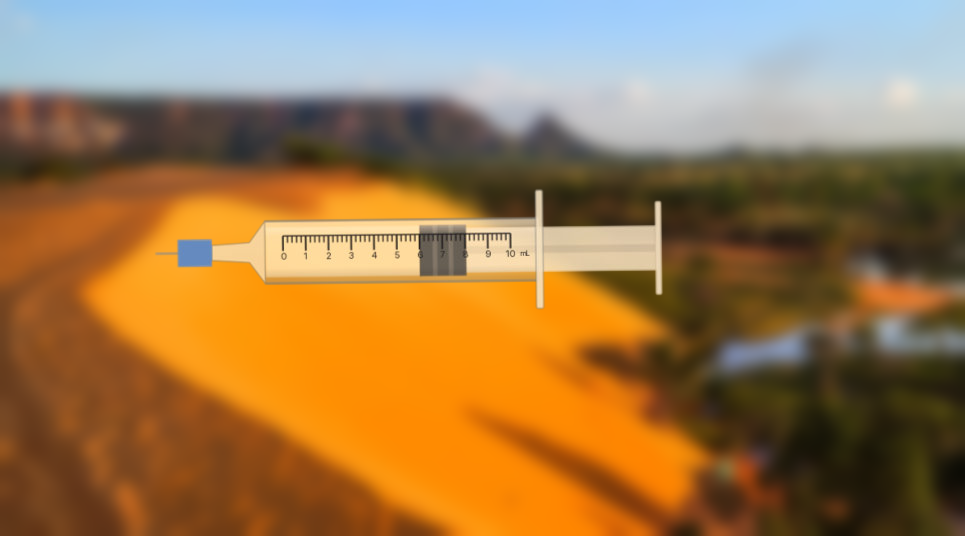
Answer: 6mL
